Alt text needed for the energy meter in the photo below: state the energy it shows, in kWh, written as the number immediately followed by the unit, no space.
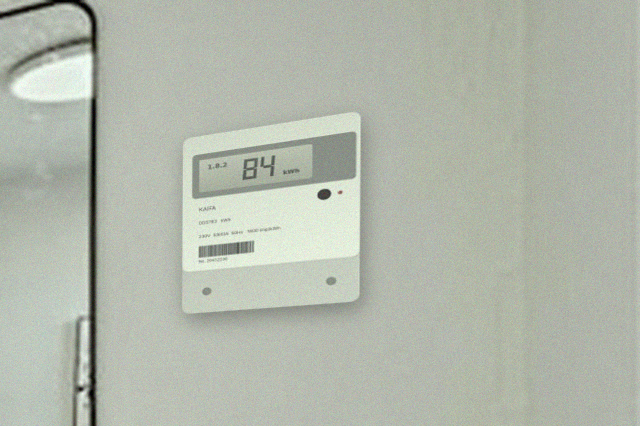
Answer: 84kWh
